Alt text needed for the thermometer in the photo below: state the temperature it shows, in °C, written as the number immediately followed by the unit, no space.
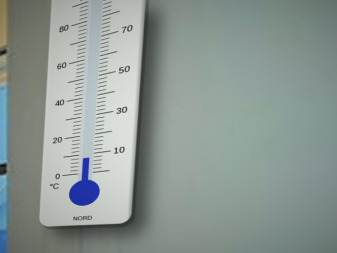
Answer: 8°C
